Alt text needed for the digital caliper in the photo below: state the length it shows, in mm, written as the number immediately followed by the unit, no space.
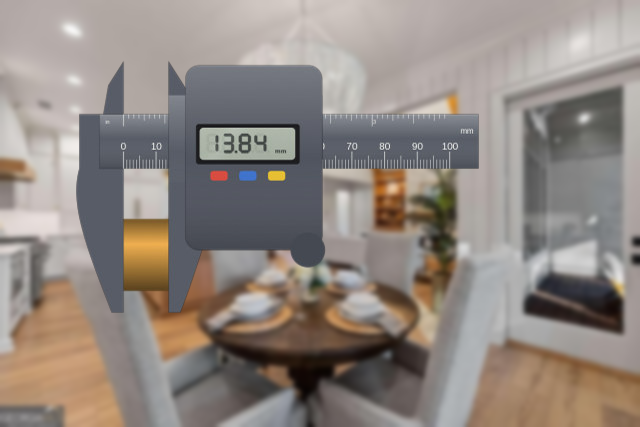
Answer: 13.84mm
